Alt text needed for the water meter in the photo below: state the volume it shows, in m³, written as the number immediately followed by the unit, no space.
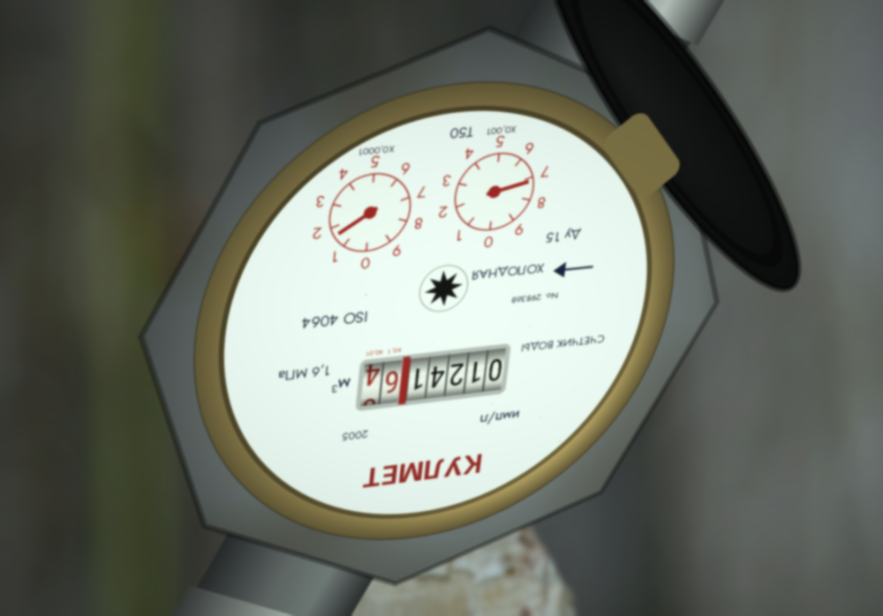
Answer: 1241.6371m³
